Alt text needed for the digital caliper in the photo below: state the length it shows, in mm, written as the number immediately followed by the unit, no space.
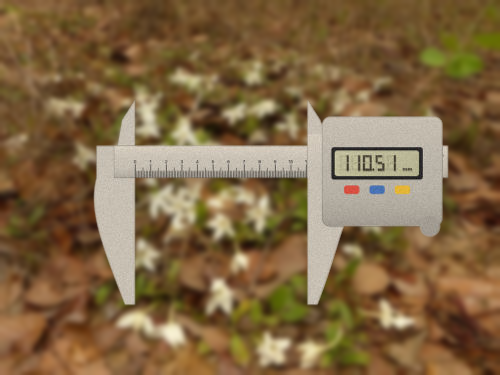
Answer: 110.51mm
